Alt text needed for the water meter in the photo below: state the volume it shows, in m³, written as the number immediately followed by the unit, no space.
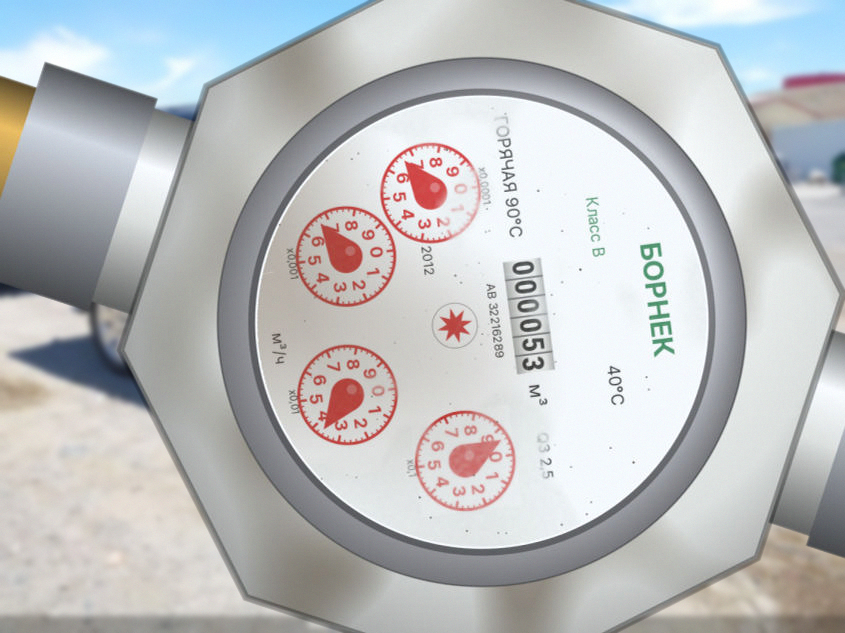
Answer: 52.9366m³
